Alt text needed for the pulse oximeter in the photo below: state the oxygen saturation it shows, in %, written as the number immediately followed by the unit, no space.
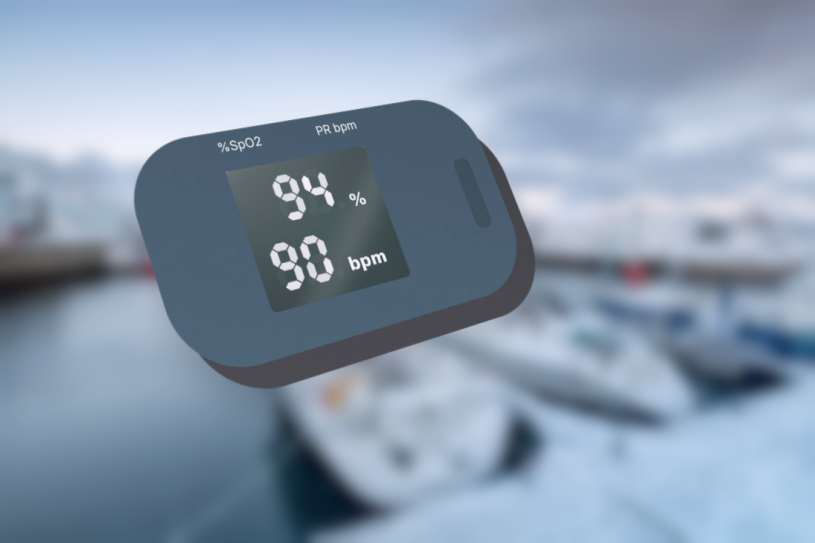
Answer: 94%
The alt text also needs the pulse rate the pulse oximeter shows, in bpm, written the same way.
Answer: 90bpm
